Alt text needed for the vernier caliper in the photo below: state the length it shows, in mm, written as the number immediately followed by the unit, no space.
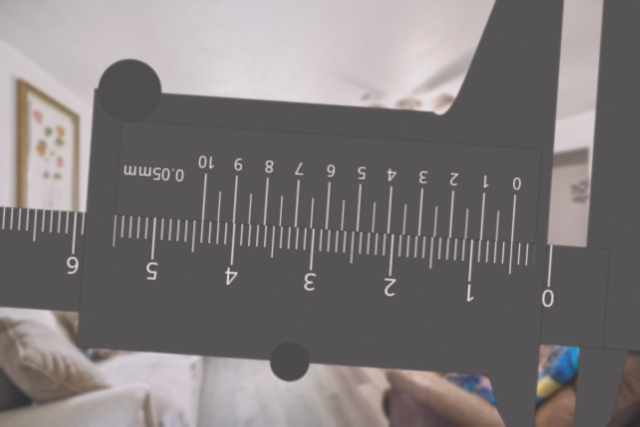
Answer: 5.0mm
